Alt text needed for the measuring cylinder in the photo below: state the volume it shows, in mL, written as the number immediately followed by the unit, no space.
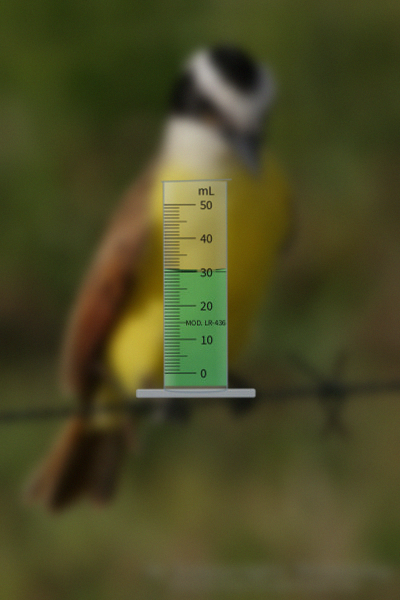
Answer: 30mL
